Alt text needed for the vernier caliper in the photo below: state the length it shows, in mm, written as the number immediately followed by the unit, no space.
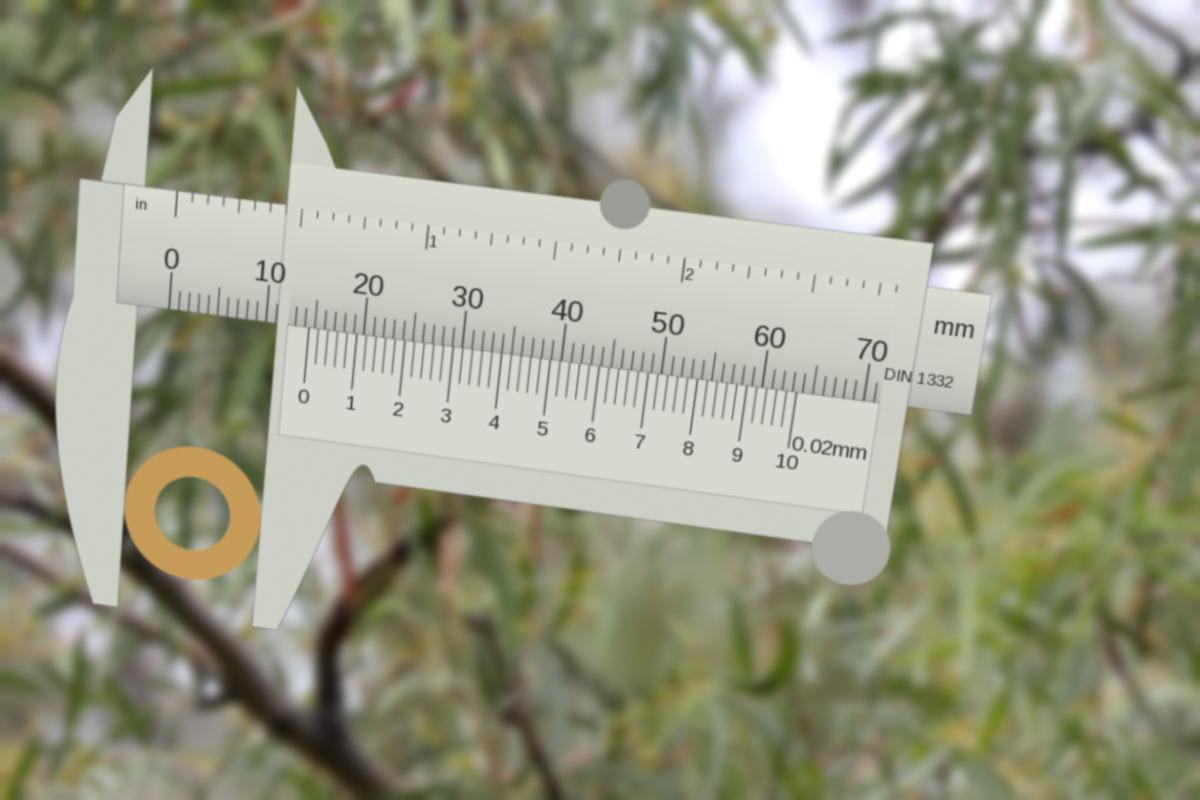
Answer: 14.4mm
